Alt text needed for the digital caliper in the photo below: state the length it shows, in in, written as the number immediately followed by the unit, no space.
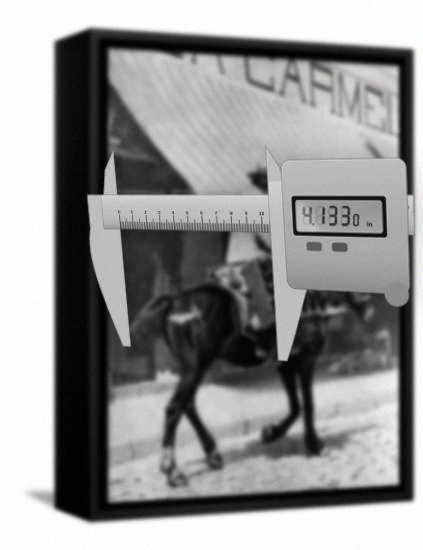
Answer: 4.1330in
